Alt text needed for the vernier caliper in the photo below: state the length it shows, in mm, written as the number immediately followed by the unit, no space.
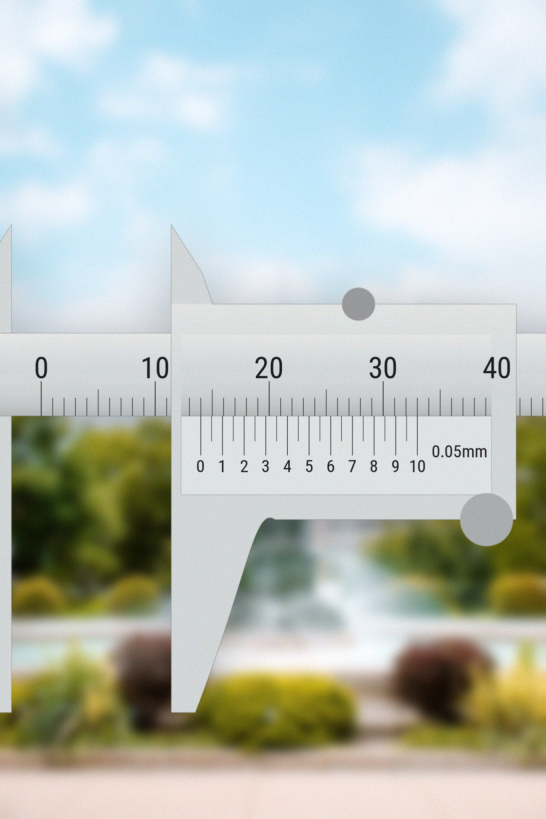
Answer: 14.0mm
